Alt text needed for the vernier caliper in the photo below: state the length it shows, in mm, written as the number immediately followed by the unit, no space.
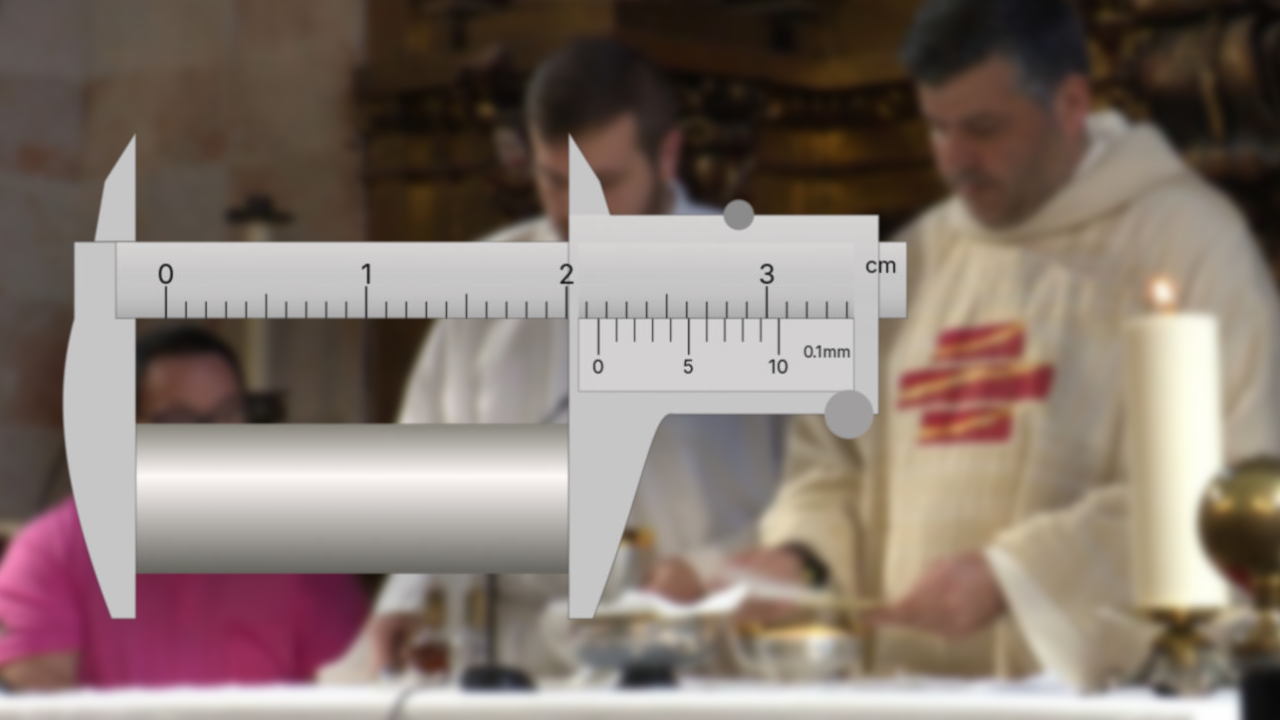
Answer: 21.6mm
